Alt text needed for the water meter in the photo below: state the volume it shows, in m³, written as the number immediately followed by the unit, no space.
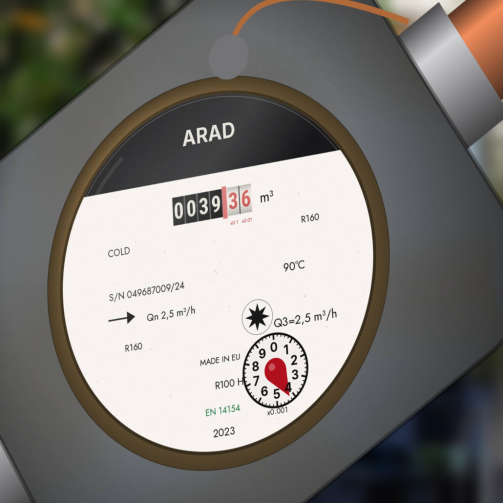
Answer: 39.364m³
